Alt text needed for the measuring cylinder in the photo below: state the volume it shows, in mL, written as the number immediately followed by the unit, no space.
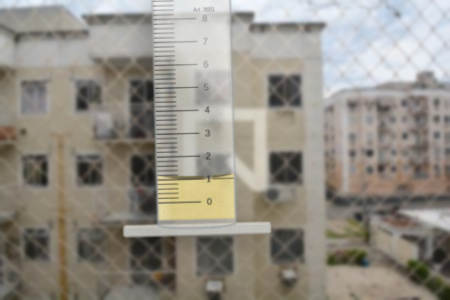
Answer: 1mL
